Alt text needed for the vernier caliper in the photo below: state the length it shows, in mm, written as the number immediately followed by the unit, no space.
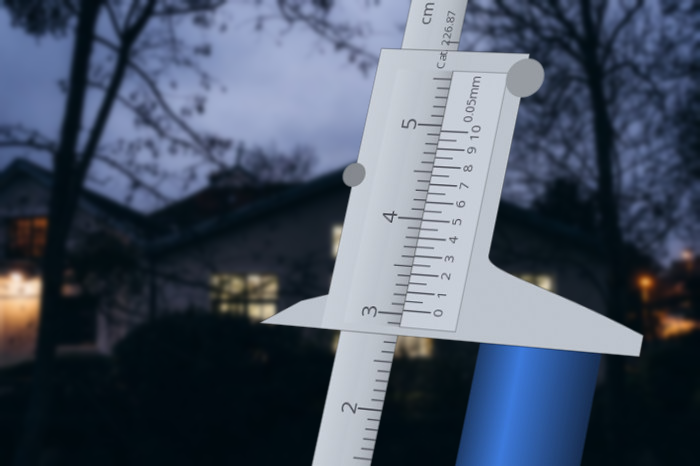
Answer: 30.4mm
